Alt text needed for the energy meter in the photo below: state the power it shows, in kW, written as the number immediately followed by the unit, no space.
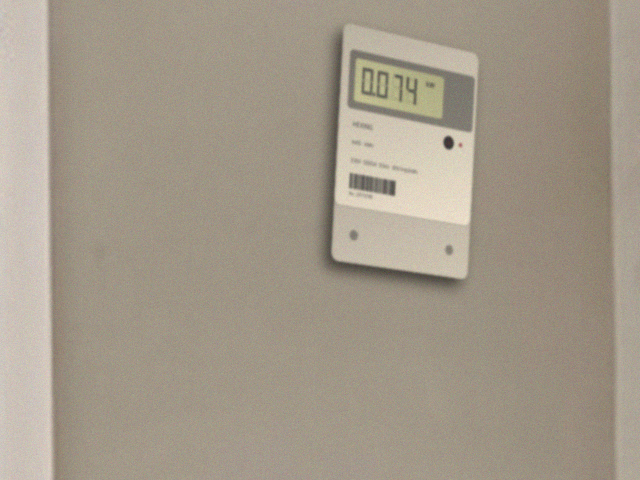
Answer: 0.074kW
